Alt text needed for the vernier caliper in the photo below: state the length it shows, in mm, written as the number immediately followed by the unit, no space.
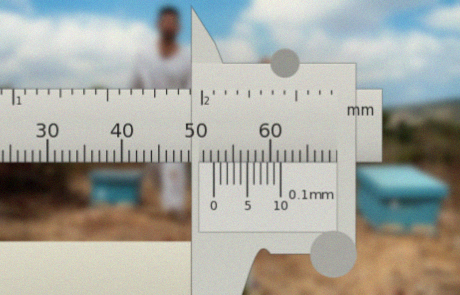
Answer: 52.4mm
